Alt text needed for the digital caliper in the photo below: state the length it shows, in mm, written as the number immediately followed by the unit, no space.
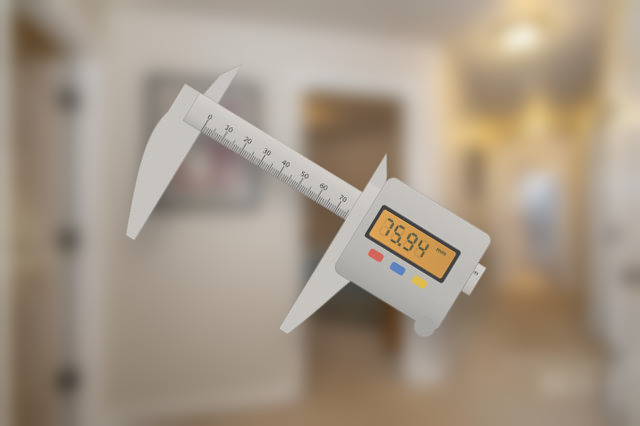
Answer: 75.94mm
